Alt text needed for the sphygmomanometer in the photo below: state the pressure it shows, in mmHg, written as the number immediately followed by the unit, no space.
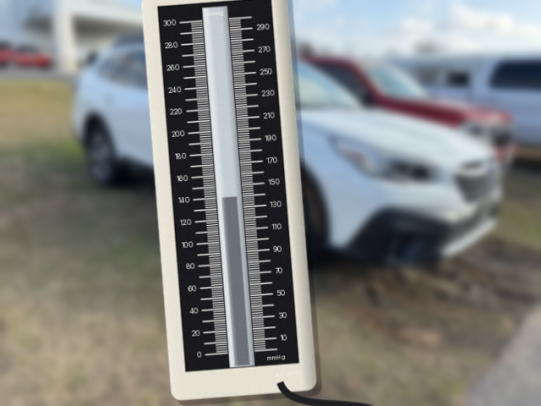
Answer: 140mmHg
